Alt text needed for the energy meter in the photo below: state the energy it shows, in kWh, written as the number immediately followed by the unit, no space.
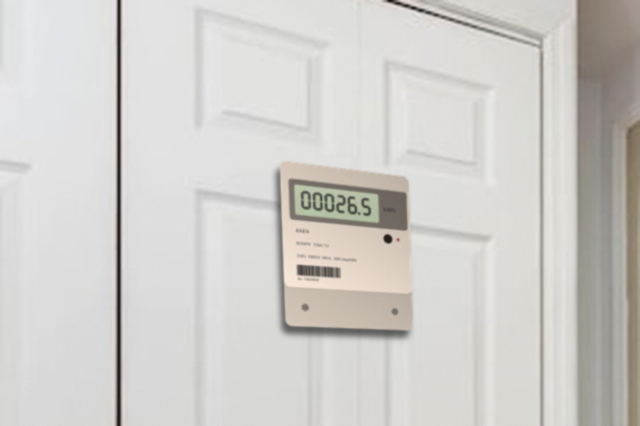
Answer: 26.5kWh
